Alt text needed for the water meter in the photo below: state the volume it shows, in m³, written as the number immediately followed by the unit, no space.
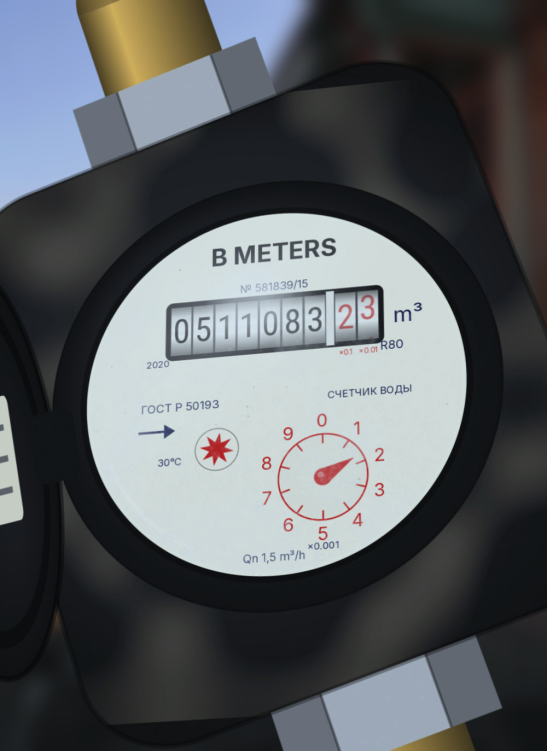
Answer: 511083.231m³
